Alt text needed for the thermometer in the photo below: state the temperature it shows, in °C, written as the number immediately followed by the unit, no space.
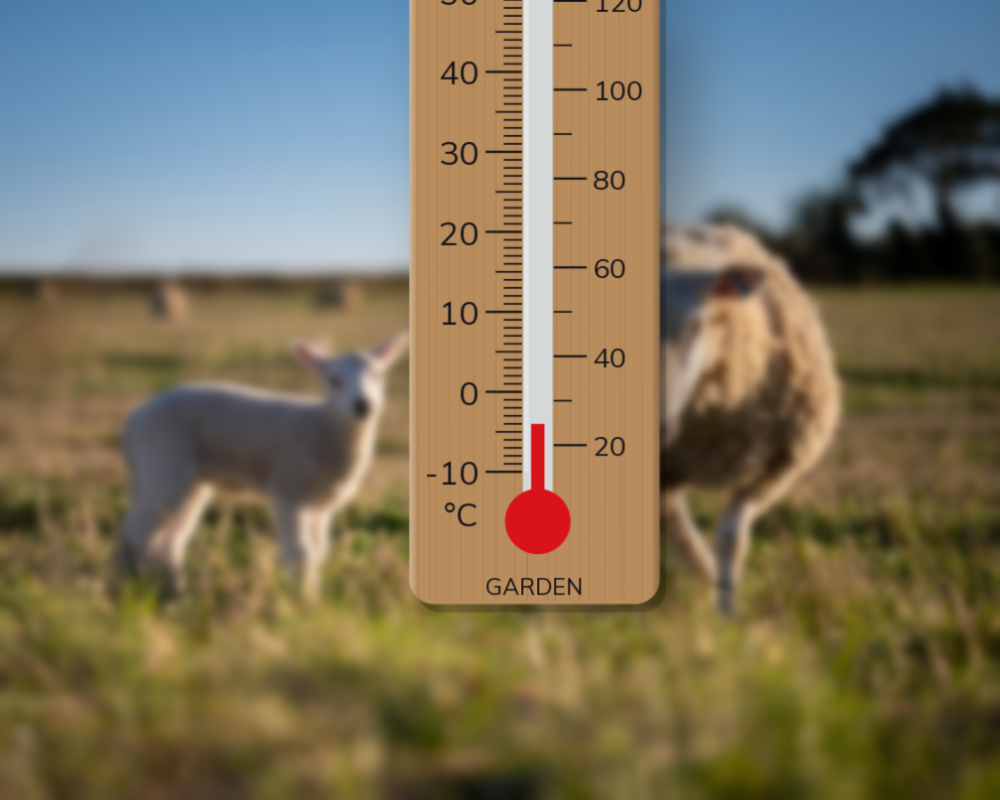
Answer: -4°C
